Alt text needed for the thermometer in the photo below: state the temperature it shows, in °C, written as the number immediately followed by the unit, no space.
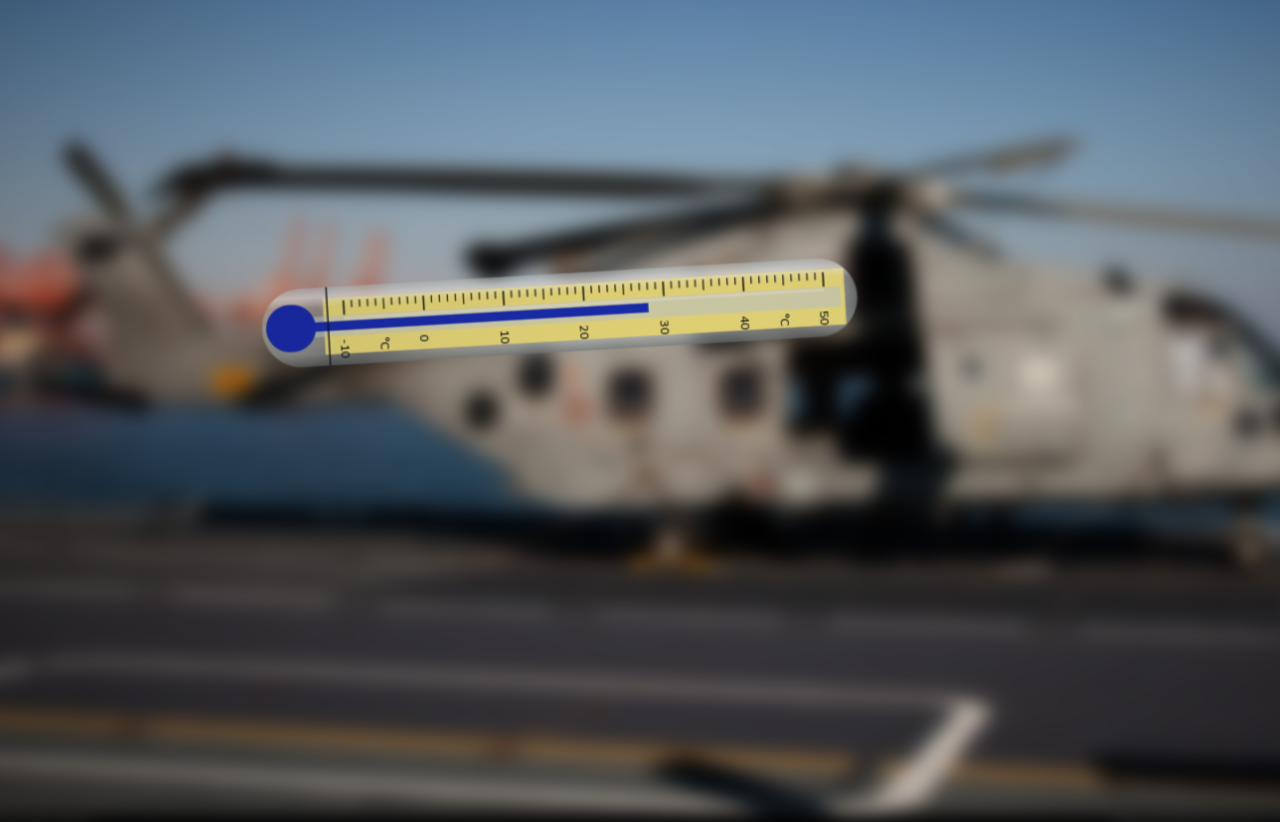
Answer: 28°C
